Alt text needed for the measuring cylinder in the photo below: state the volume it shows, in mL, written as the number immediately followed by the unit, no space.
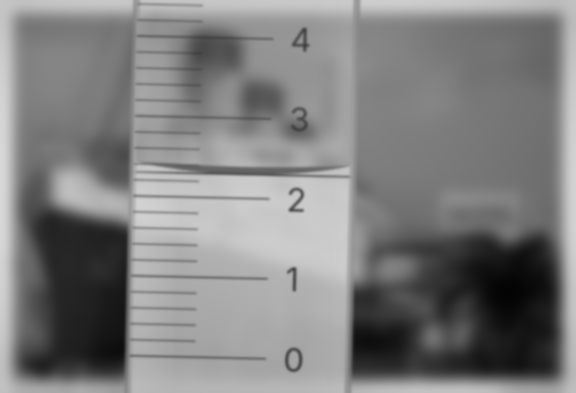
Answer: 2.3mL
